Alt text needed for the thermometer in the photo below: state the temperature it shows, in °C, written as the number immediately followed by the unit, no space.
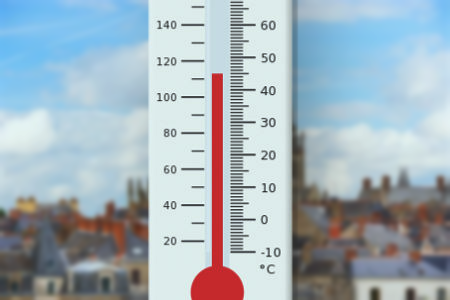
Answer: 45°C
